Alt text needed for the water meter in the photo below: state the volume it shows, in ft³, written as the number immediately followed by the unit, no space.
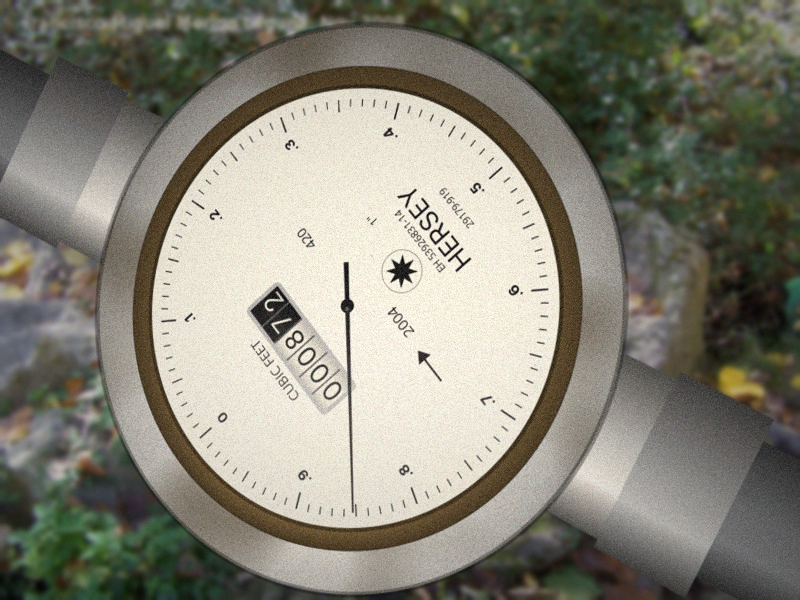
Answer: 871.85ft³
